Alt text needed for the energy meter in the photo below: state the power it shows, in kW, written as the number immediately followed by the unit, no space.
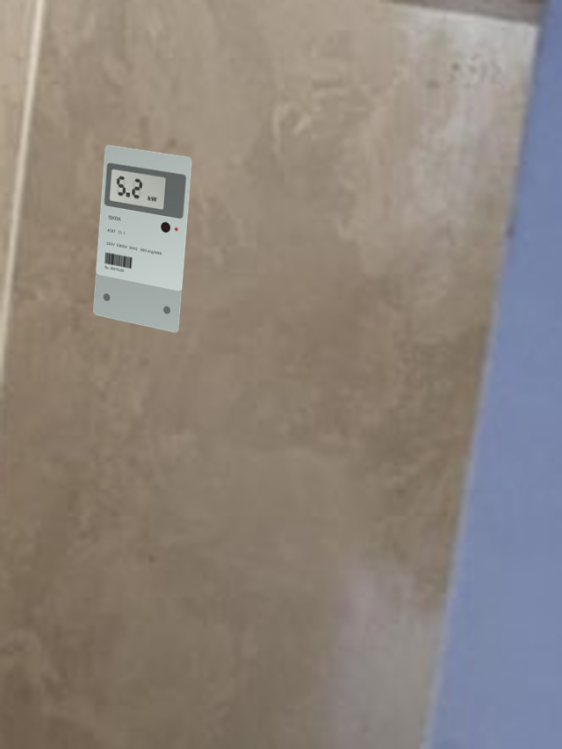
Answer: 5.2kW
